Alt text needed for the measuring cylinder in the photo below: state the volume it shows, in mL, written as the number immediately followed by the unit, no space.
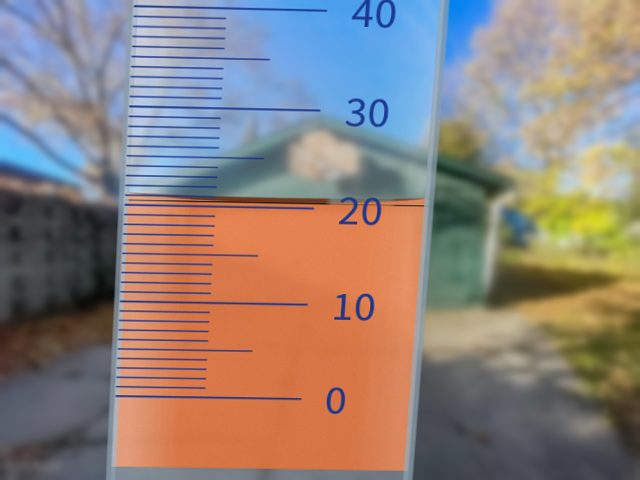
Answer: 20.5mL
